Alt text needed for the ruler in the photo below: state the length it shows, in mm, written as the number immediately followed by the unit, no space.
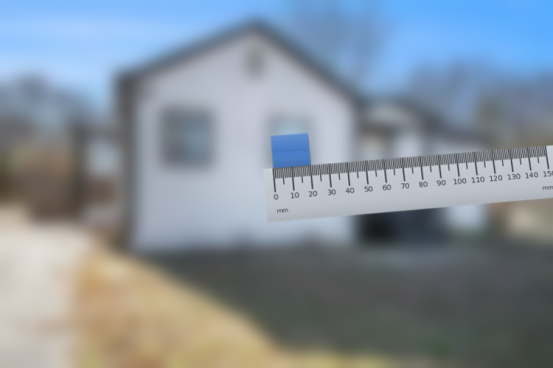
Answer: 20mm
